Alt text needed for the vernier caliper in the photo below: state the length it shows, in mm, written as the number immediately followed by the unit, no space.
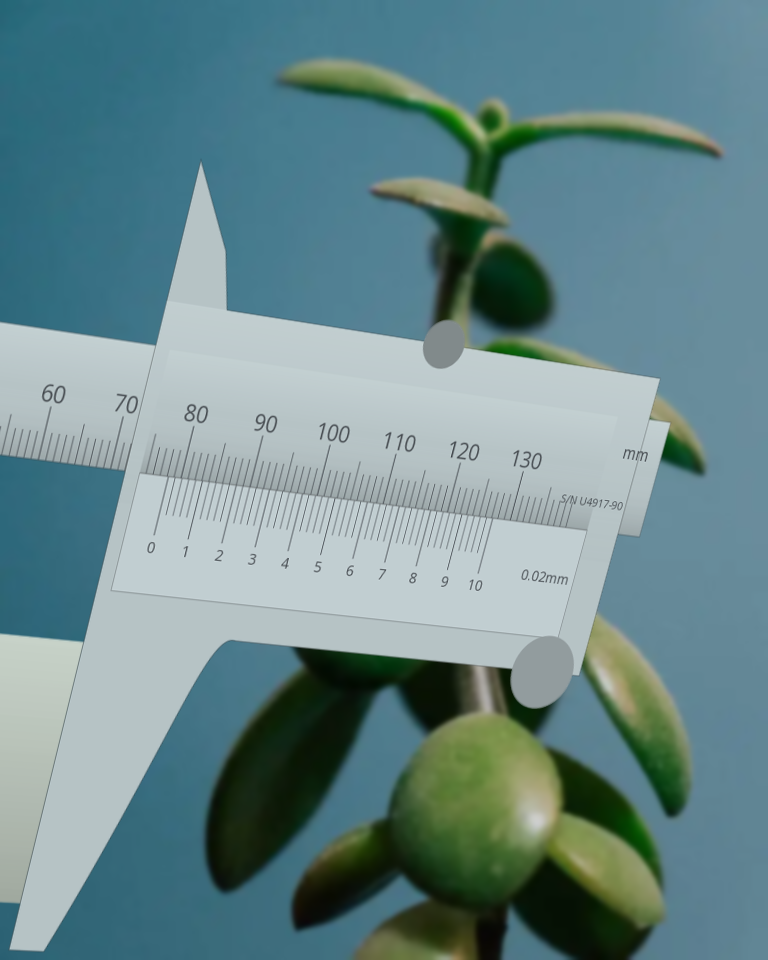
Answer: 78.2mm
